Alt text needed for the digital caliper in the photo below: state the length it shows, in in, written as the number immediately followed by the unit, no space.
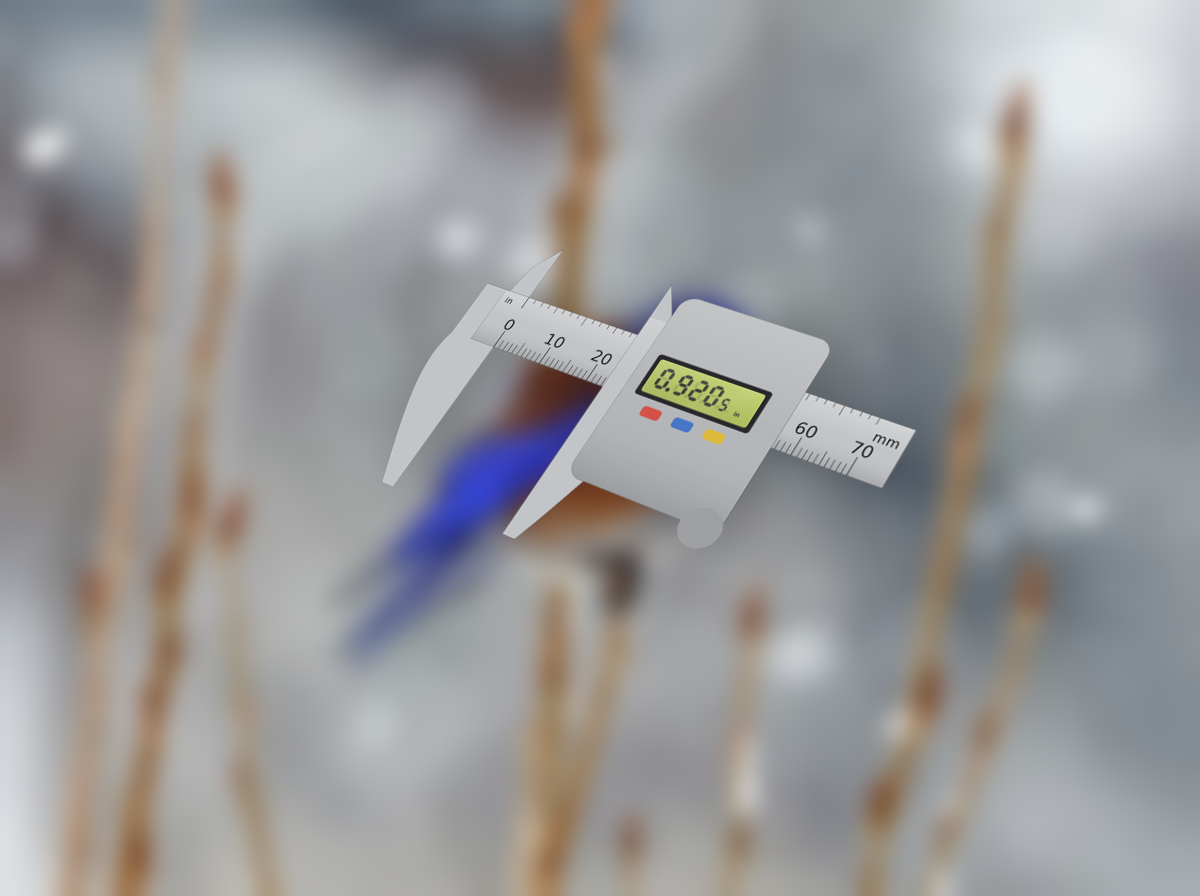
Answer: 0.9205in
